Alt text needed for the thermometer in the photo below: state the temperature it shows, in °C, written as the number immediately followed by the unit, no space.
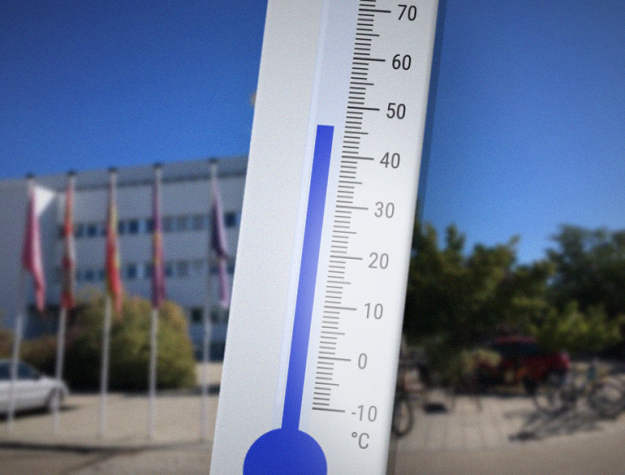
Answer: 46°C
